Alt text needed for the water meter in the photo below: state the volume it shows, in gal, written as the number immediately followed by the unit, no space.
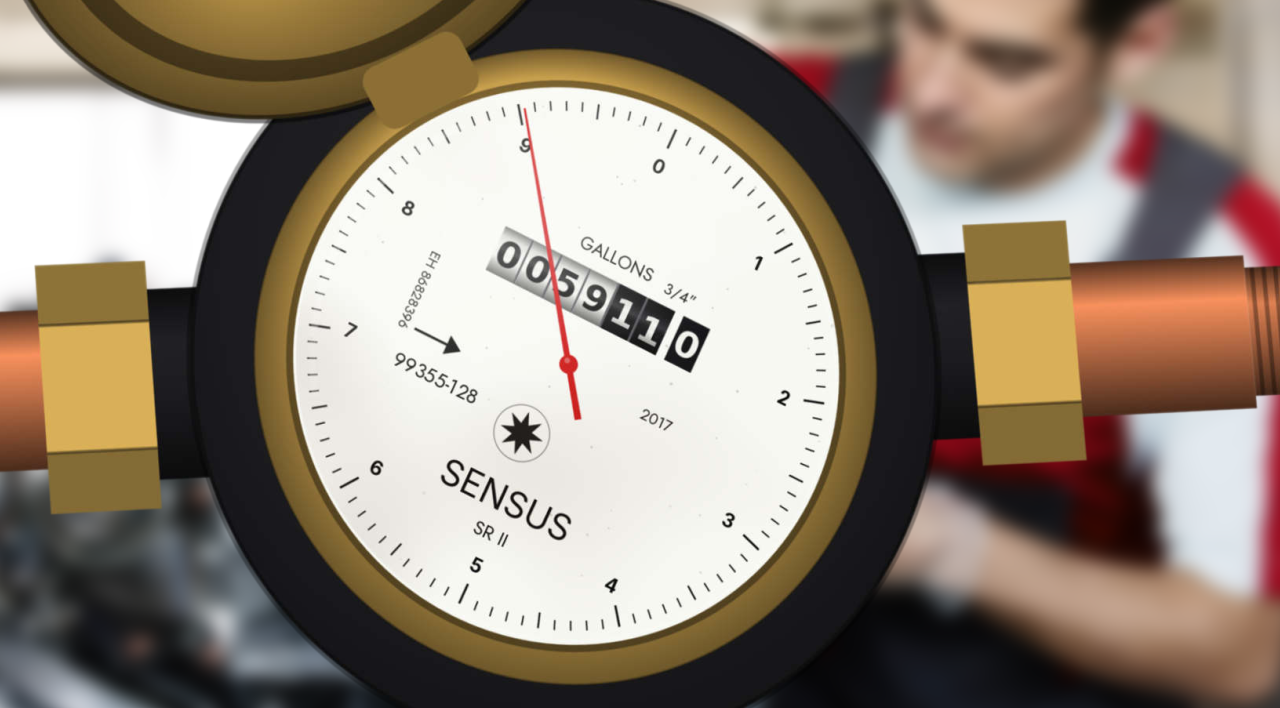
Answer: 59109.0gal
